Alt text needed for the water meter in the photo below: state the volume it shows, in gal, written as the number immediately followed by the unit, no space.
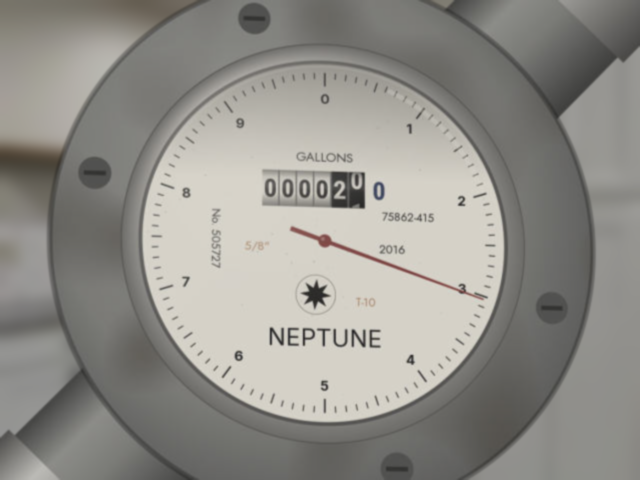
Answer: 203.0gal
